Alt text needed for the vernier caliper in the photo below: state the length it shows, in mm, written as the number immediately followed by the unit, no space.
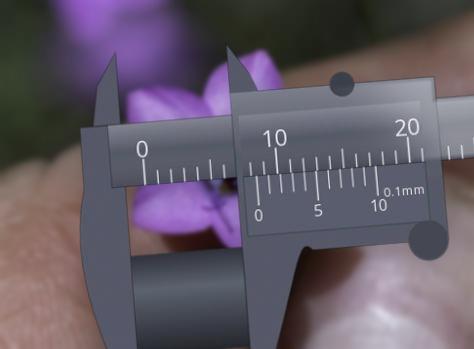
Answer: 8.4mm
